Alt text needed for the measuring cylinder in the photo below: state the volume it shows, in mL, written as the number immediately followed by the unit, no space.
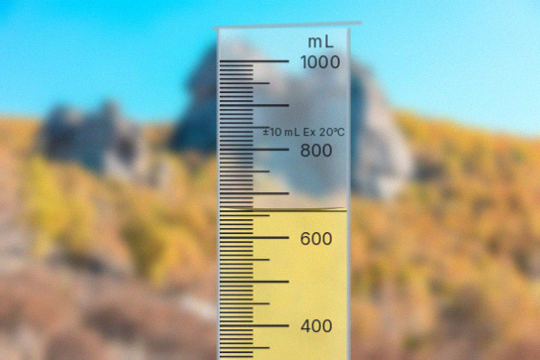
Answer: 660mL
